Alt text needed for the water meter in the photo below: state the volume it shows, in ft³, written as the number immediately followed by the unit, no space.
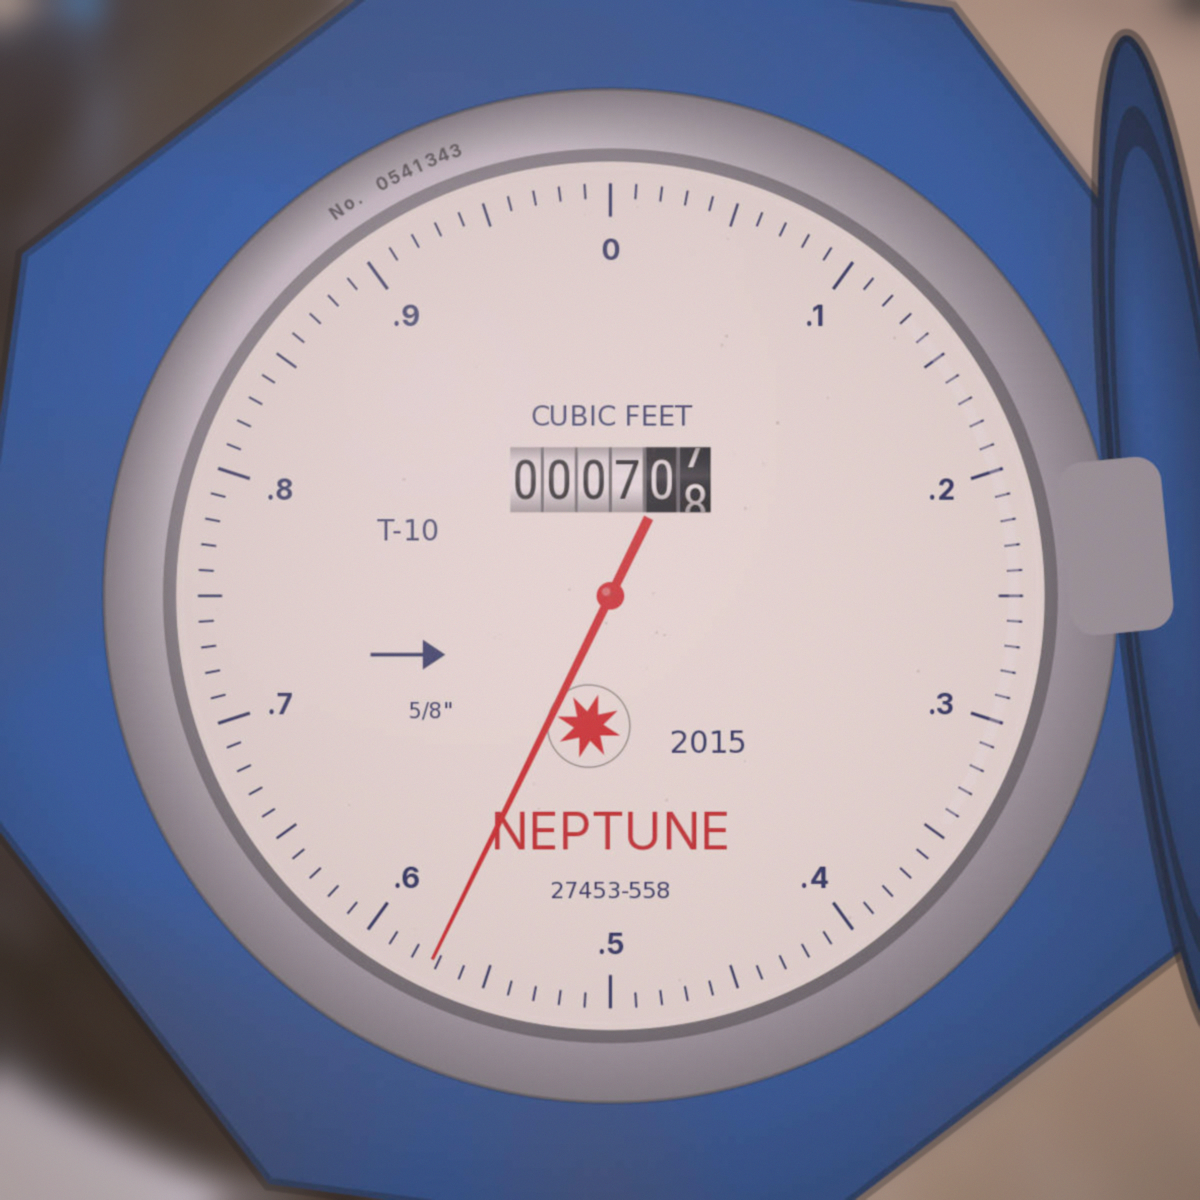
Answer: 707.57ft³
